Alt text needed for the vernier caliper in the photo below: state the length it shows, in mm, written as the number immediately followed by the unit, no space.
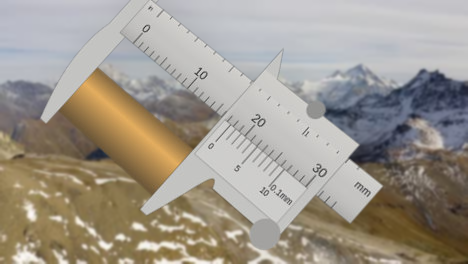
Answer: 17.6mm
